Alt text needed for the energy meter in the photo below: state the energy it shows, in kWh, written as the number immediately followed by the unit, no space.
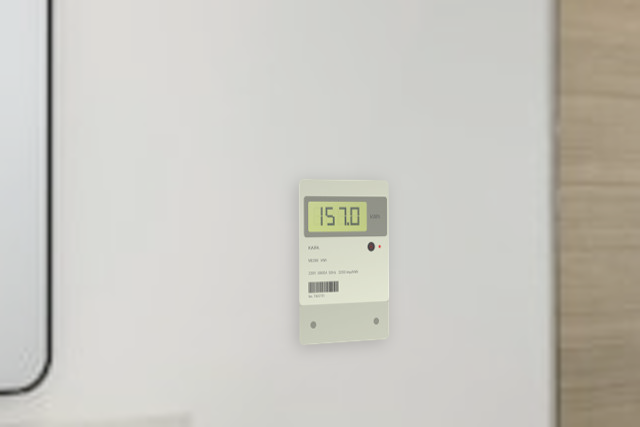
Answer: 157.0kWh
